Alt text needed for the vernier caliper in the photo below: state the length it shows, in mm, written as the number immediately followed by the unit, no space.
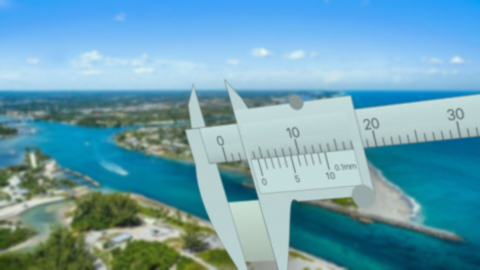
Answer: 4.4mm
